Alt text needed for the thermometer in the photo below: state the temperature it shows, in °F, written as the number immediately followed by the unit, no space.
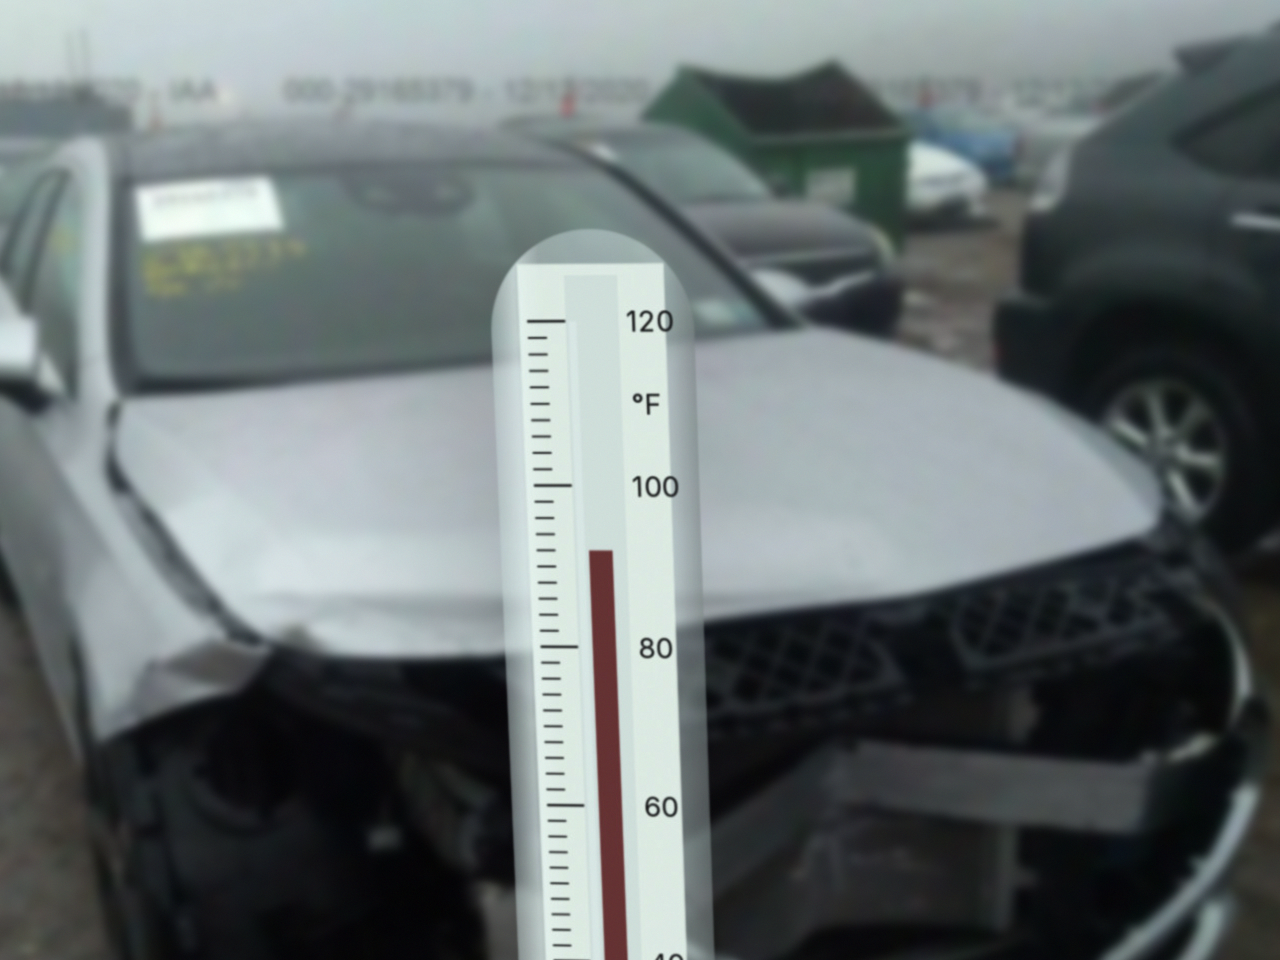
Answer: 92°F
